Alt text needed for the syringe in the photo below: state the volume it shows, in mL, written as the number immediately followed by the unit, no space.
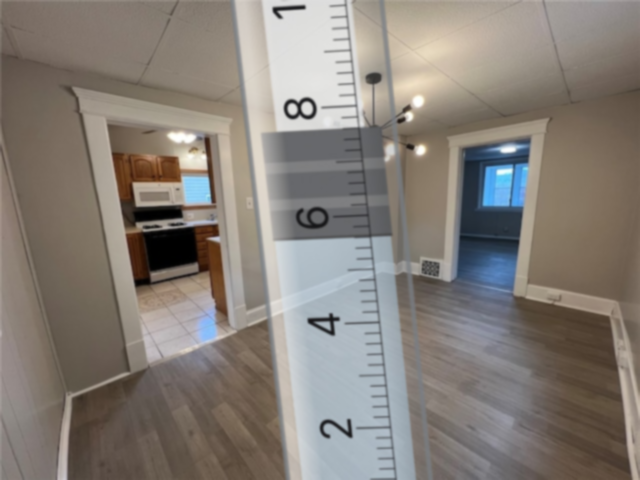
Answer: 5.6mL
